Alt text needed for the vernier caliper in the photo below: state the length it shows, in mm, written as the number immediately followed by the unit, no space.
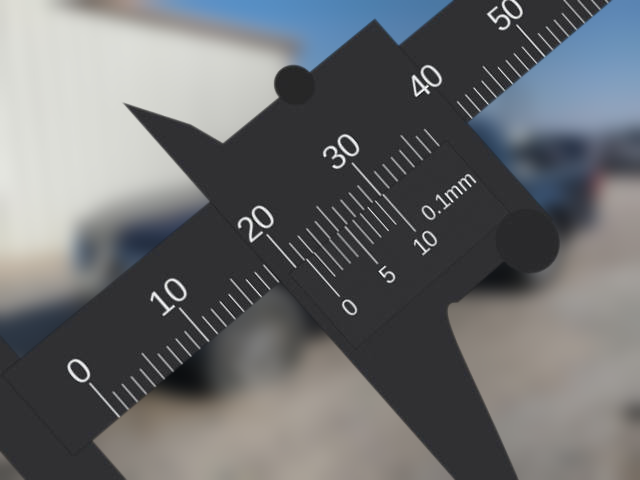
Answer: 21.2mm
